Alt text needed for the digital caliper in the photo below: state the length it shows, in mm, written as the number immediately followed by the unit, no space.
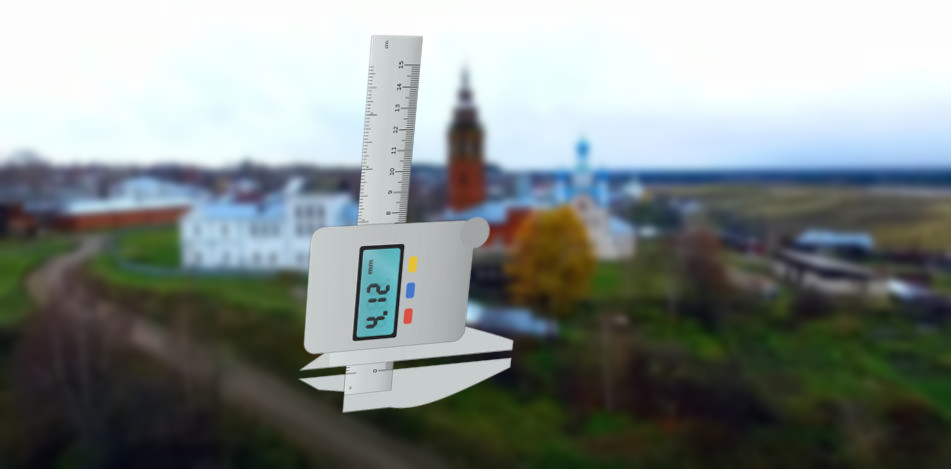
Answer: 4.12mm
